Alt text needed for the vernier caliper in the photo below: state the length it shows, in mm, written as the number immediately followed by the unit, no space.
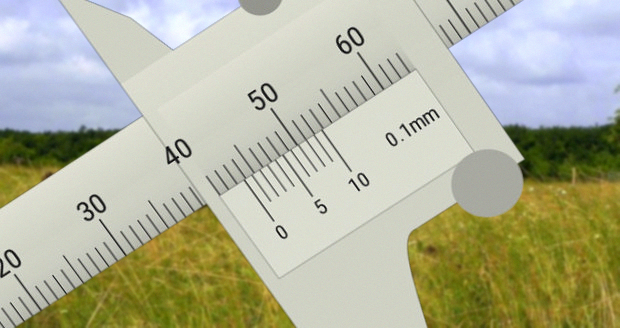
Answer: 43.8mm
